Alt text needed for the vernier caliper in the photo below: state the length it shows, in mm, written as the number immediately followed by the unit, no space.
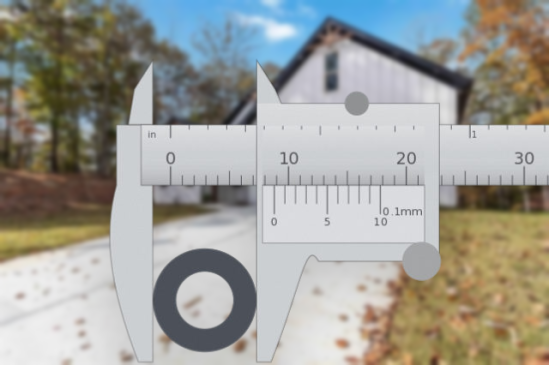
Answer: 8.8mm
